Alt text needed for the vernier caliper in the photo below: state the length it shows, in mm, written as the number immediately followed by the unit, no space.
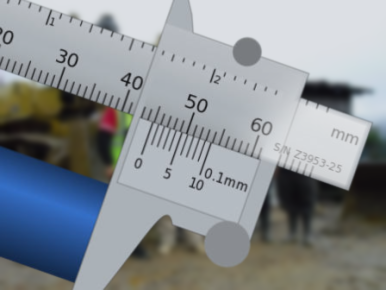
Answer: 44.8mm
